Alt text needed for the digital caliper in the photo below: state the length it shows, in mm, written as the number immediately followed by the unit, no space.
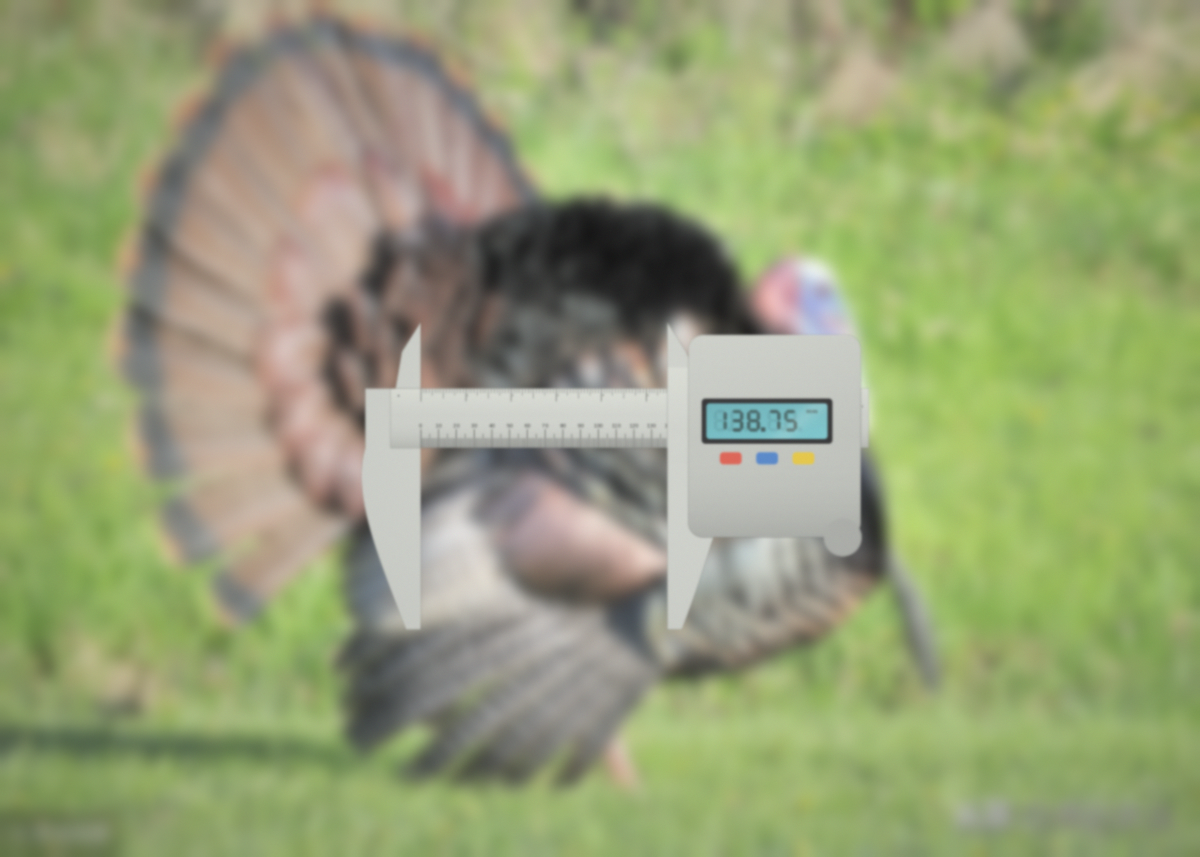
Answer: 138.75mm
